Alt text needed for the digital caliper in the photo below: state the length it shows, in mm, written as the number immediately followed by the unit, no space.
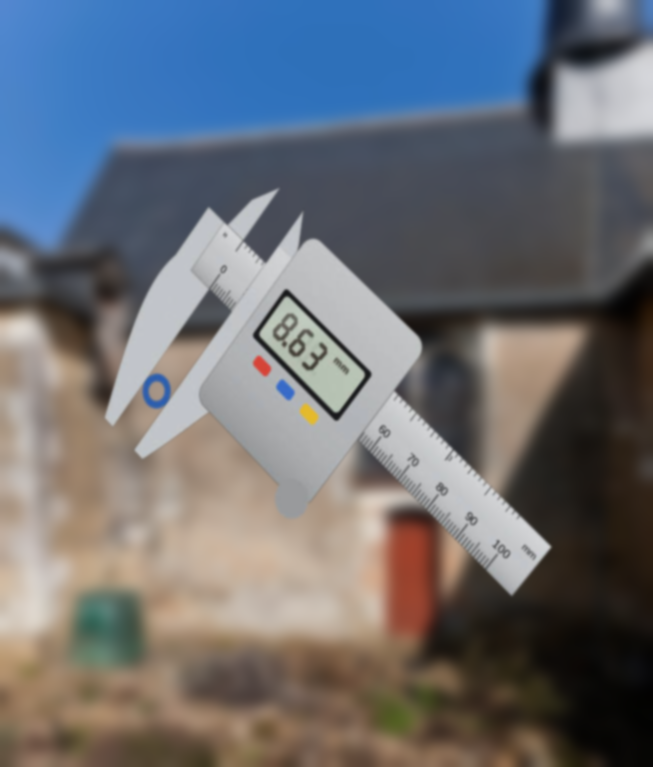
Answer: 8.63mm
